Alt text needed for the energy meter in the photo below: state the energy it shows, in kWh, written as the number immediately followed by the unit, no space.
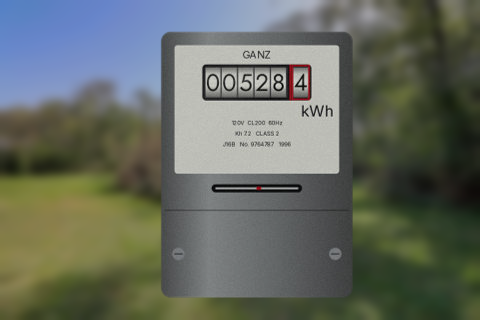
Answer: 528.4kWh
